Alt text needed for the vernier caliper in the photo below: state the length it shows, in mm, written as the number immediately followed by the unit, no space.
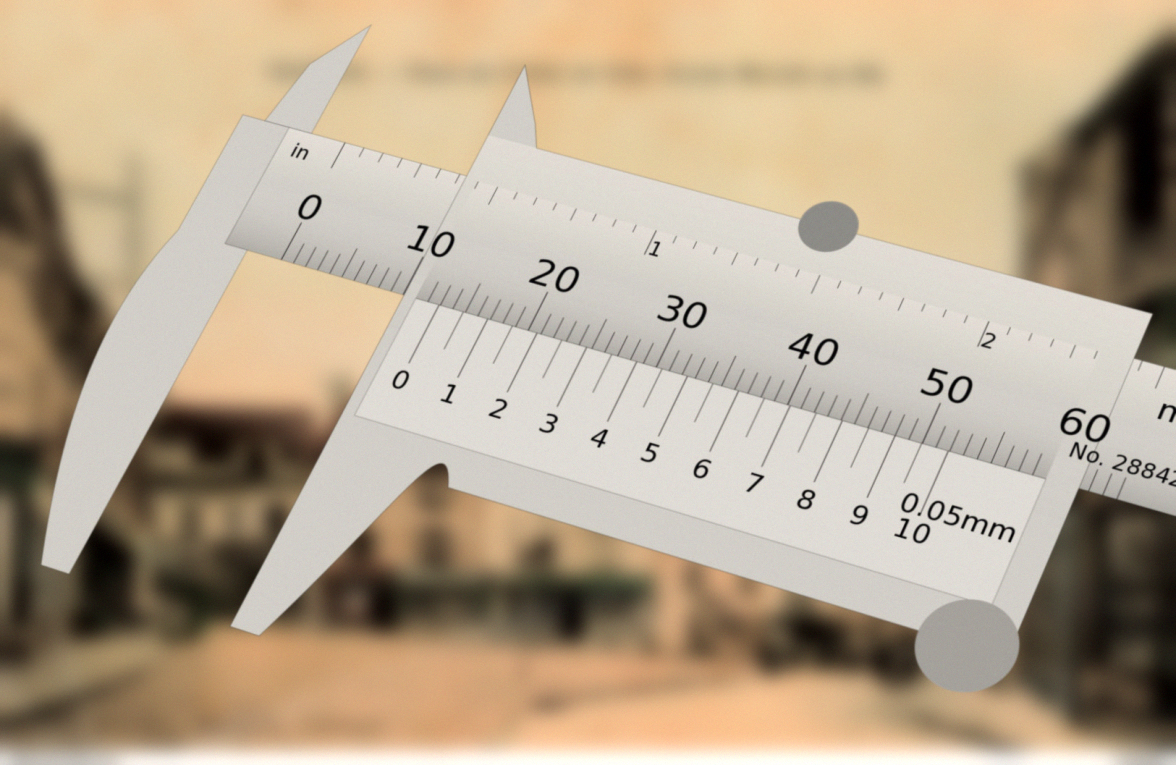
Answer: 12.9mm
